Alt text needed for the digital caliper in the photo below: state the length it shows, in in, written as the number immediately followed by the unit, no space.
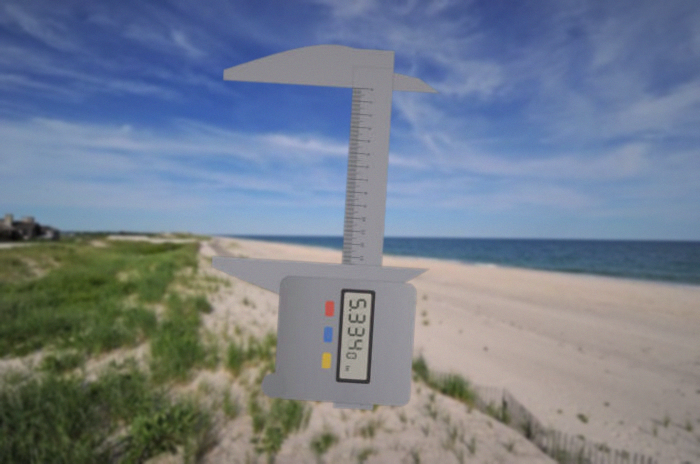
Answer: 5.3340in
